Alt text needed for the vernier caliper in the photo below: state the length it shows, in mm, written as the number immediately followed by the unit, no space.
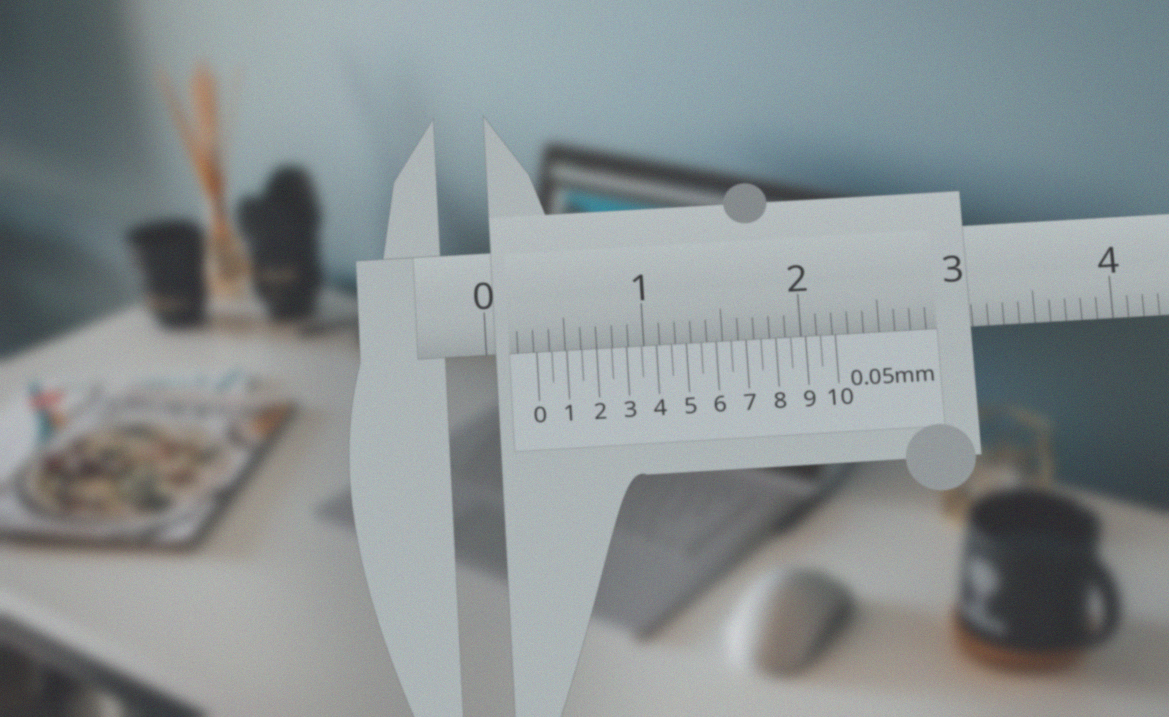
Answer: 3.2mm
